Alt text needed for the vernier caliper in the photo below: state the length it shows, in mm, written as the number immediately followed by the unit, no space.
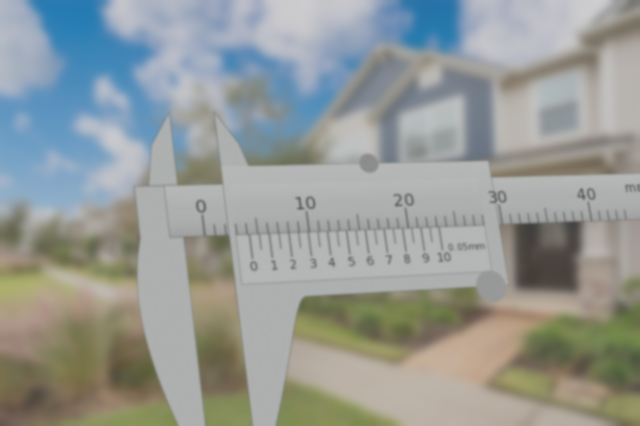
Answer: 4.2mm
